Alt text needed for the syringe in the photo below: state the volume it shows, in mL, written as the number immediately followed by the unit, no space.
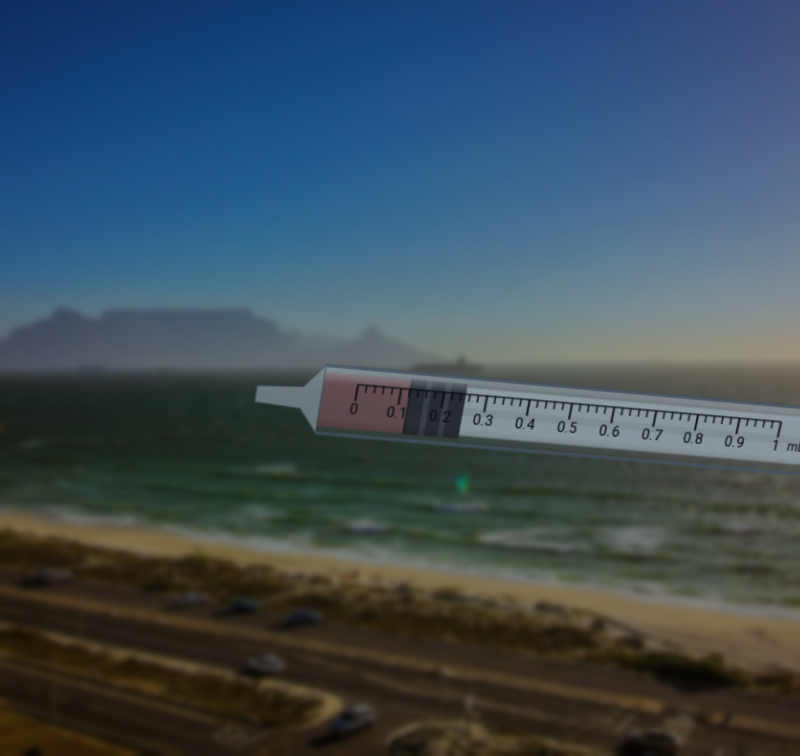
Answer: 0.12mL
